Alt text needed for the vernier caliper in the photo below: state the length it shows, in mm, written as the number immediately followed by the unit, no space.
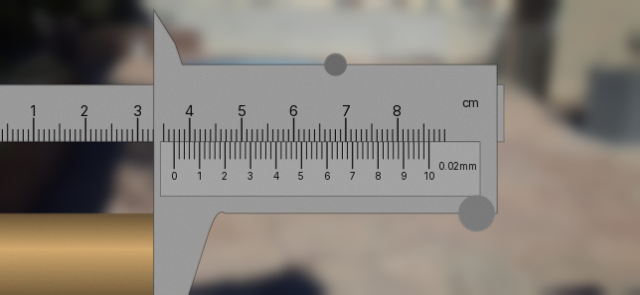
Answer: 37.0mm
